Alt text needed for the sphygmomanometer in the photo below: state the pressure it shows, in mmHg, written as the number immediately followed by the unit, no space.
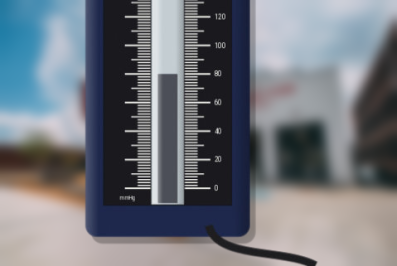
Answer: 80mmHg
